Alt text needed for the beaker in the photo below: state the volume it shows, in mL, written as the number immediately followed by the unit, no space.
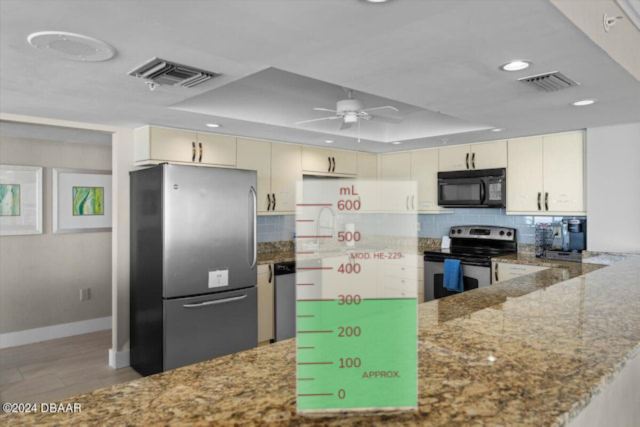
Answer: 300mL
